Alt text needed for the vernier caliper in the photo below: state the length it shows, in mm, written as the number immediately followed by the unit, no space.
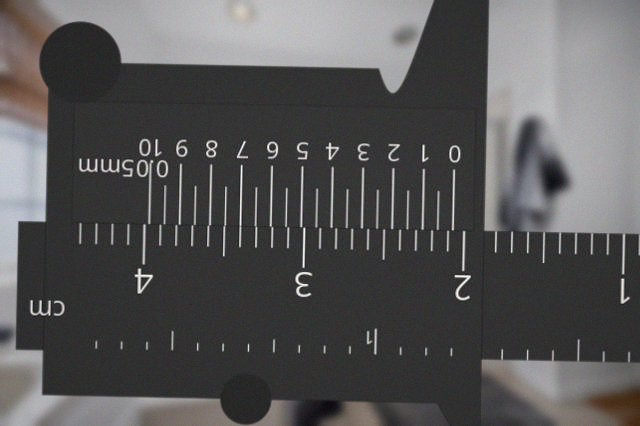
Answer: 20.7mm
